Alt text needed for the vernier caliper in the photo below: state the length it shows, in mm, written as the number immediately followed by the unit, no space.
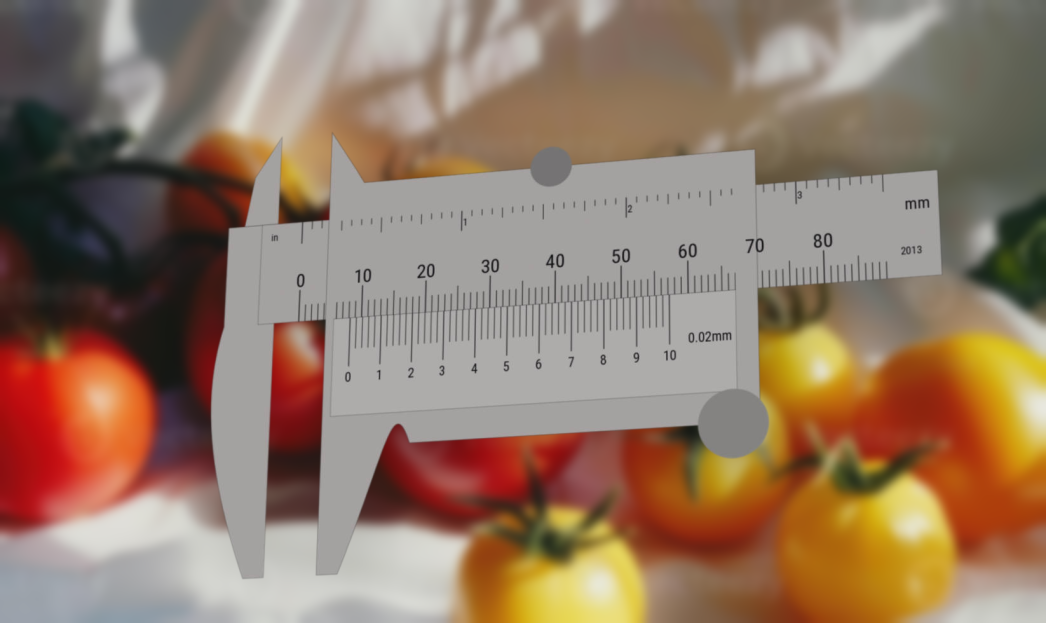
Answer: 8.2mm
